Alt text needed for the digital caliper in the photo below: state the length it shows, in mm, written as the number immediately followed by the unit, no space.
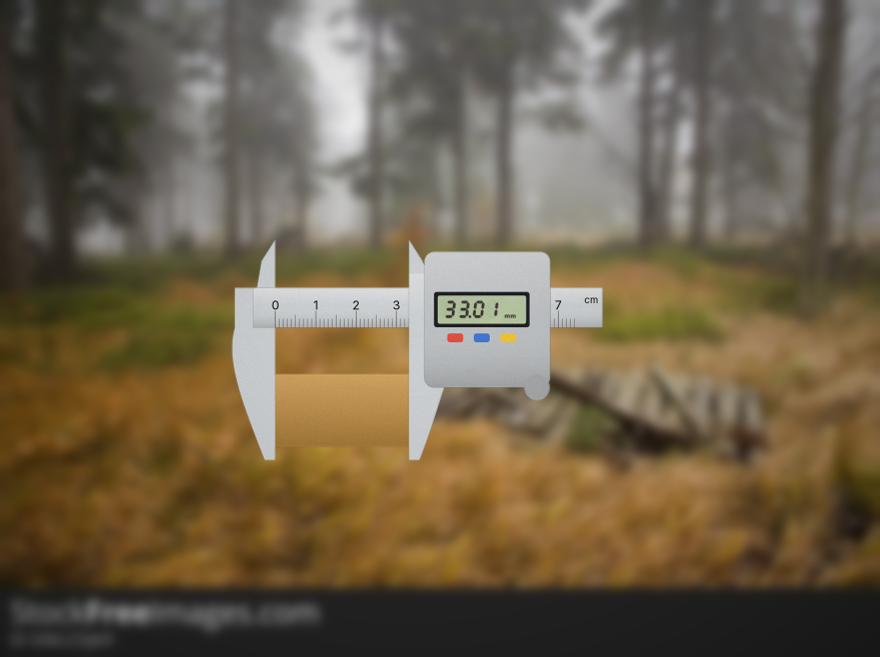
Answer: 33.01mm
